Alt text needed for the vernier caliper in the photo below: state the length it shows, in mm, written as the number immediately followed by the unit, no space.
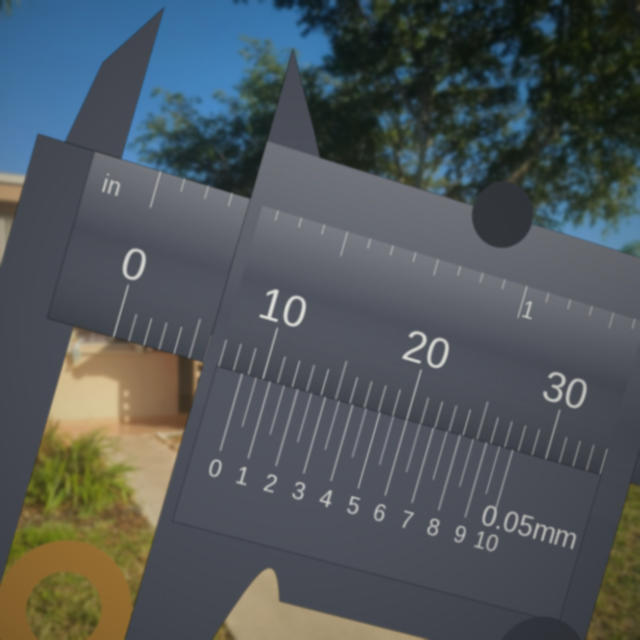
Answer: 8.6mm
